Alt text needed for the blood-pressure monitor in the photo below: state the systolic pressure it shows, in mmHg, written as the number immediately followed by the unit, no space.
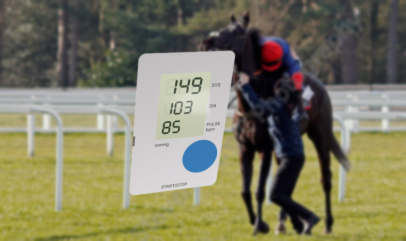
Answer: 149mmHg
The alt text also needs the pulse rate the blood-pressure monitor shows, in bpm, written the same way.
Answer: 85bpm
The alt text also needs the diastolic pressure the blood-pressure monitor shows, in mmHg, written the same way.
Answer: 103mmHg
